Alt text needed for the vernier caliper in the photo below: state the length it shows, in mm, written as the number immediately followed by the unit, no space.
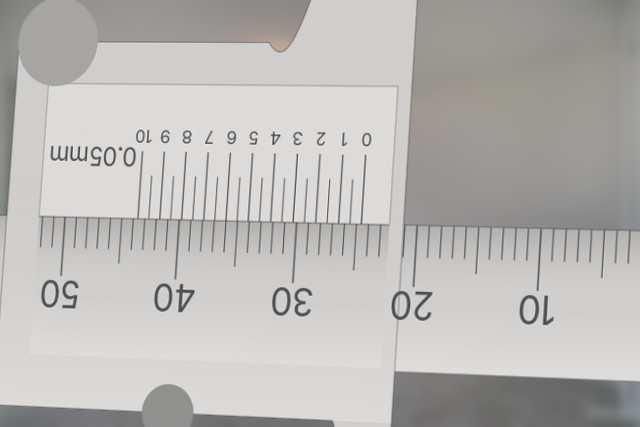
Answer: 24.6mm
